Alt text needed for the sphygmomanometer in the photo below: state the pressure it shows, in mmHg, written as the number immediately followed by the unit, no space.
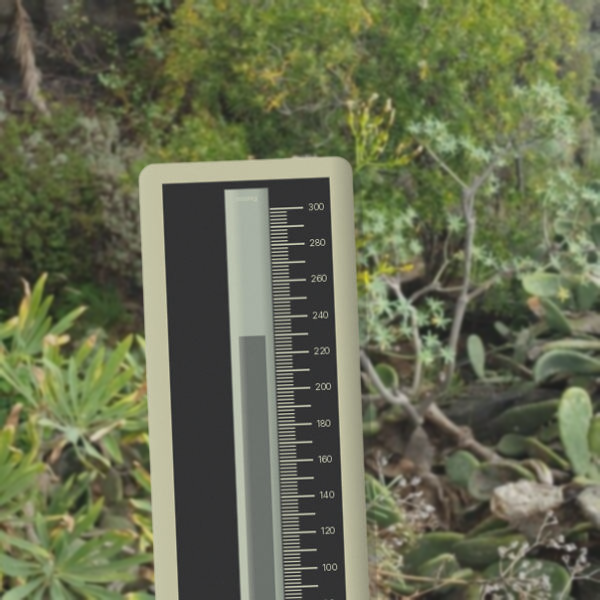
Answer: 230mmHg
